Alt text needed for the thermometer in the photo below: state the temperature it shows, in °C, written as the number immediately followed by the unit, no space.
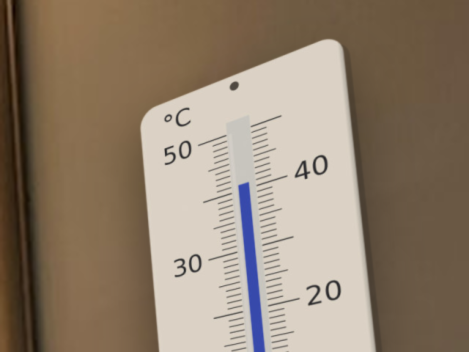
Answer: 41°C
